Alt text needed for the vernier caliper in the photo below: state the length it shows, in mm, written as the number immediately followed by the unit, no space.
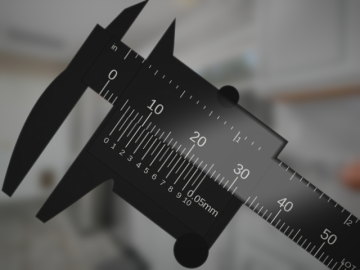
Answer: 6.0mm
